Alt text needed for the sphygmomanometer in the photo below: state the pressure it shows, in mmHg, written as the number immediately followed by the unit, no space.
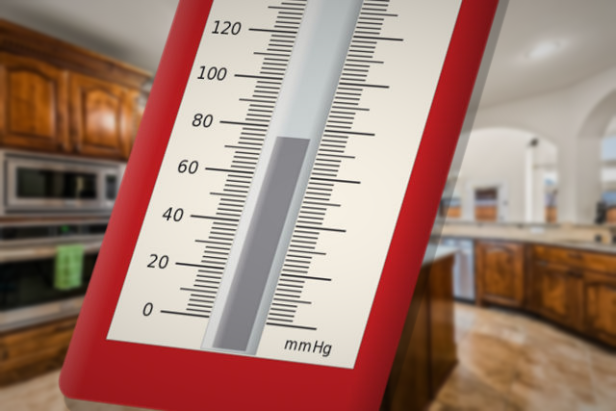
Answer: 76mmHg
